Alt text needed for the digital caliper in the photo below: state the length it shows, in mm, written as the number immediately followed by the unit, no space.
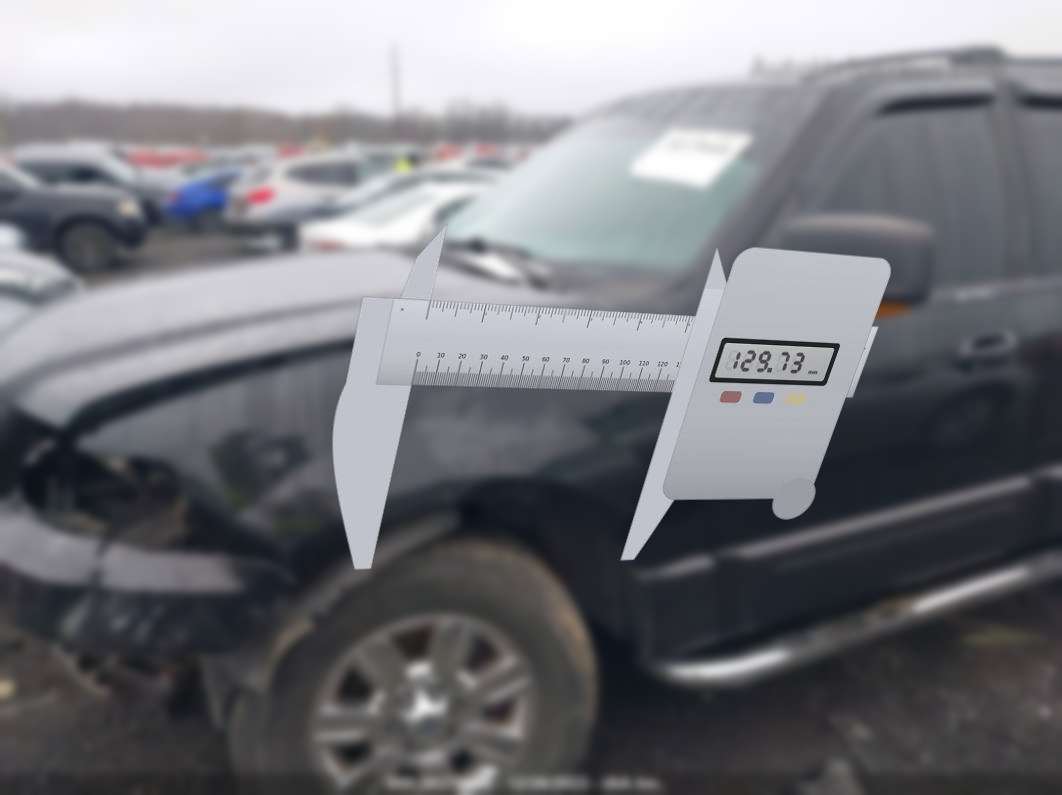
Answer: 129.73mm
